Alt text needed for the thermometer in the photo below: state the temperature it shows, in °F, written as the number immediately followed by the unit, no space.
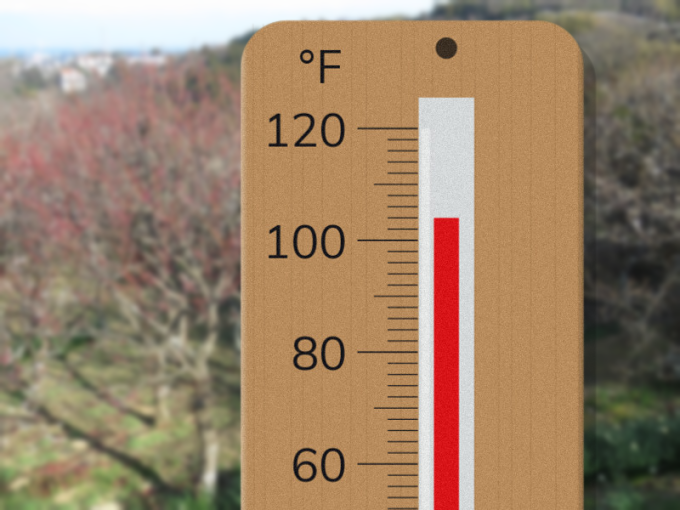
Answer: 104°F
